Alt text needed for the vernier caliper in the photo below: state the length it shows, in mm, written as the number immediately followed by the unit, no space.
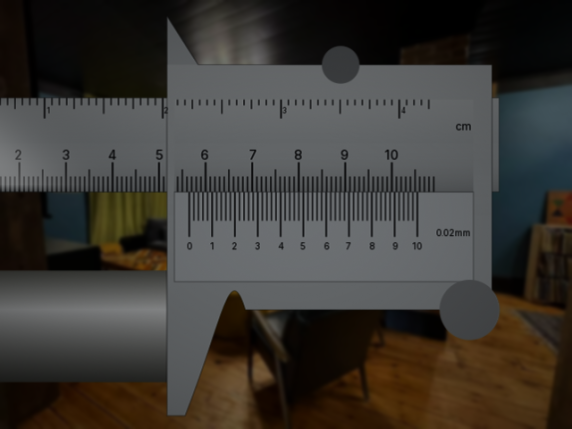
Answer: 56.5mm
